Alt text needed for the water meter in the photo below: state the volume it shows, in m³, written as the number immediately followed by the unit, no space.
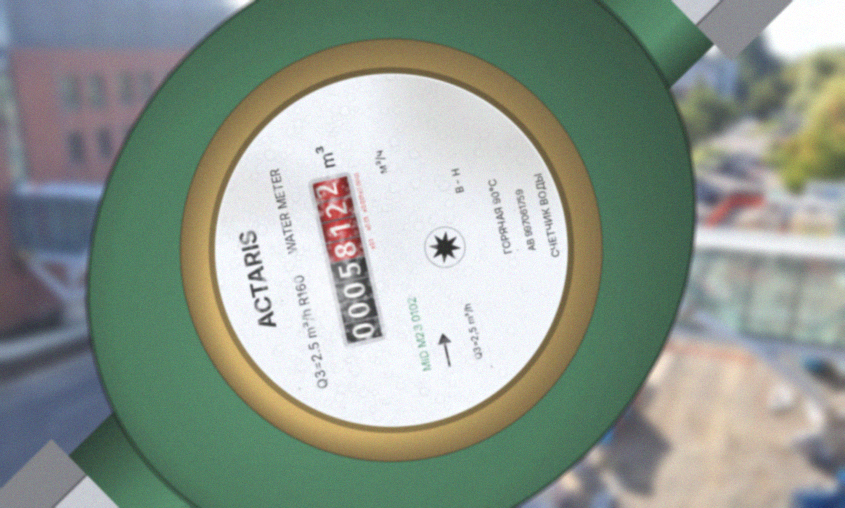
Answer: 5.8122m³
